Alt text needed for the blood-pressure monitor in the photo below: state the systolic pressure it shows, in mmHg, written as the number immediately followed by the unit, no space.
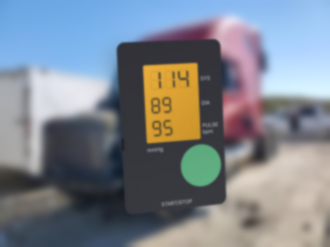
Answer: 114mmHg
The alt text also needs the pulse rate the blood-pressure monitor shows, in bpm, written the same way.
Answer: 95bpm
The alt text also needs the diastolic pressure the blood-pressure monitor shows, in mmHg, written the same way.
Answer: 89mmHg
